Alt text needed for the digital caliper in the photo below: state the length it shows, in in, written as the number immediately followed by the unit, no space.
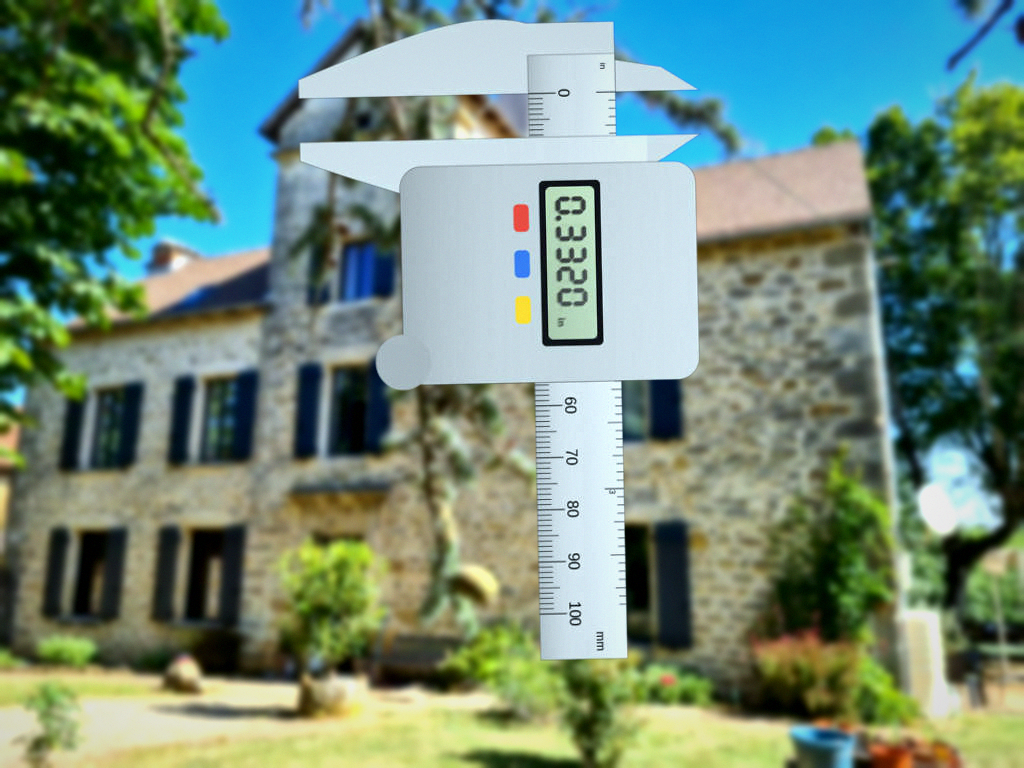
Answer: 0.3320in
